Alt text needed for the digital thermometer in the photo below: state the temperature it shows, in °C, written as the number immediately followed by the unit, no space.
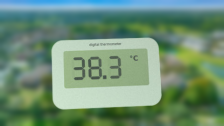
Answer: 38.3°C
